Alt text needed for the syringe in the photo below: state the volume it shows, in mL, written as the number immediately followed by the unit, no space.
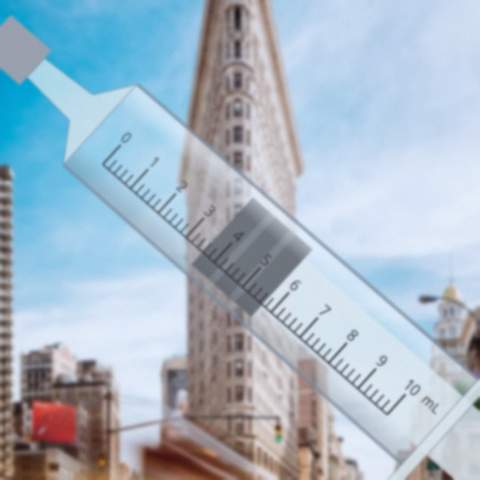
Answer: 3.6mL
